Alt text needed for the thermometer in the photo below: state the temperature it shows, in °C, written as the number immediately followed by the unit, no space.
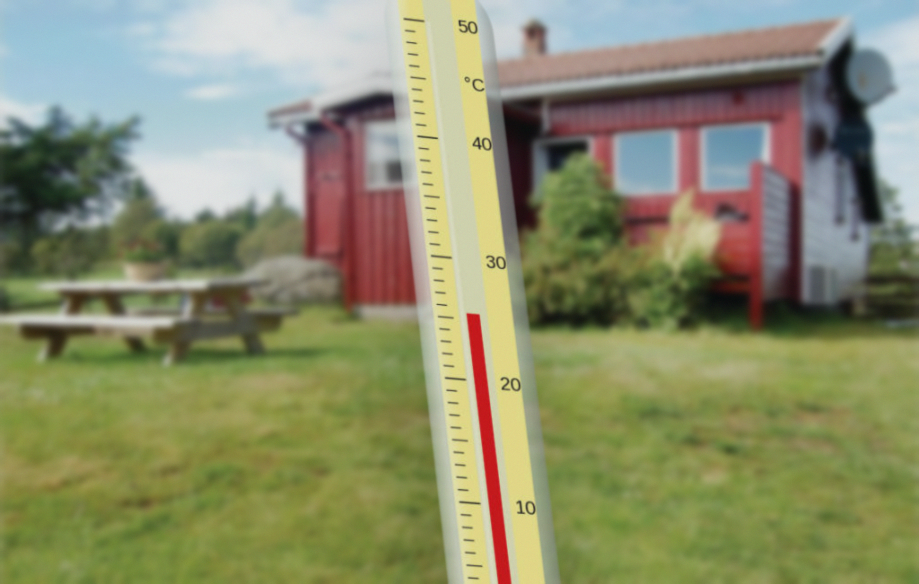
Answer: 25.5°C
